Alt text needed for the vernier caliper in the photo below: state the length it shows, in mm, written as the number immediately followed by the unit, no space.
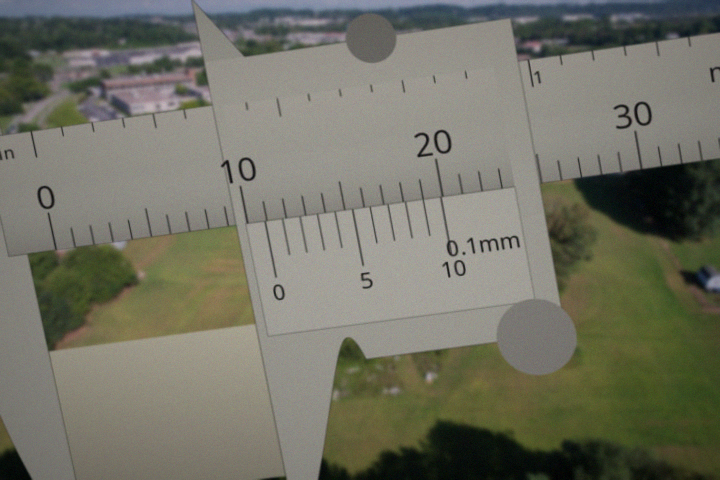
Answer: 10.9mm
